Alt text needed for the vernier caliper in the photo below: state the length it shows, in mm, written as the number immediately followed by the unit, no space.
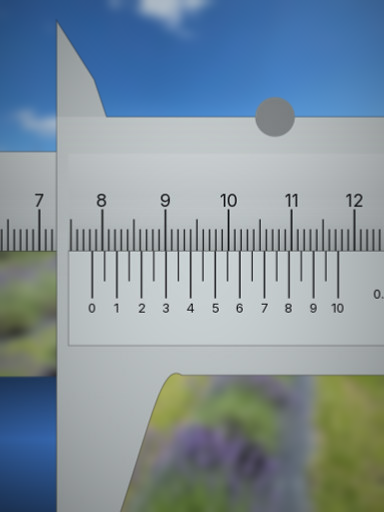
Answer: 78.4mm
